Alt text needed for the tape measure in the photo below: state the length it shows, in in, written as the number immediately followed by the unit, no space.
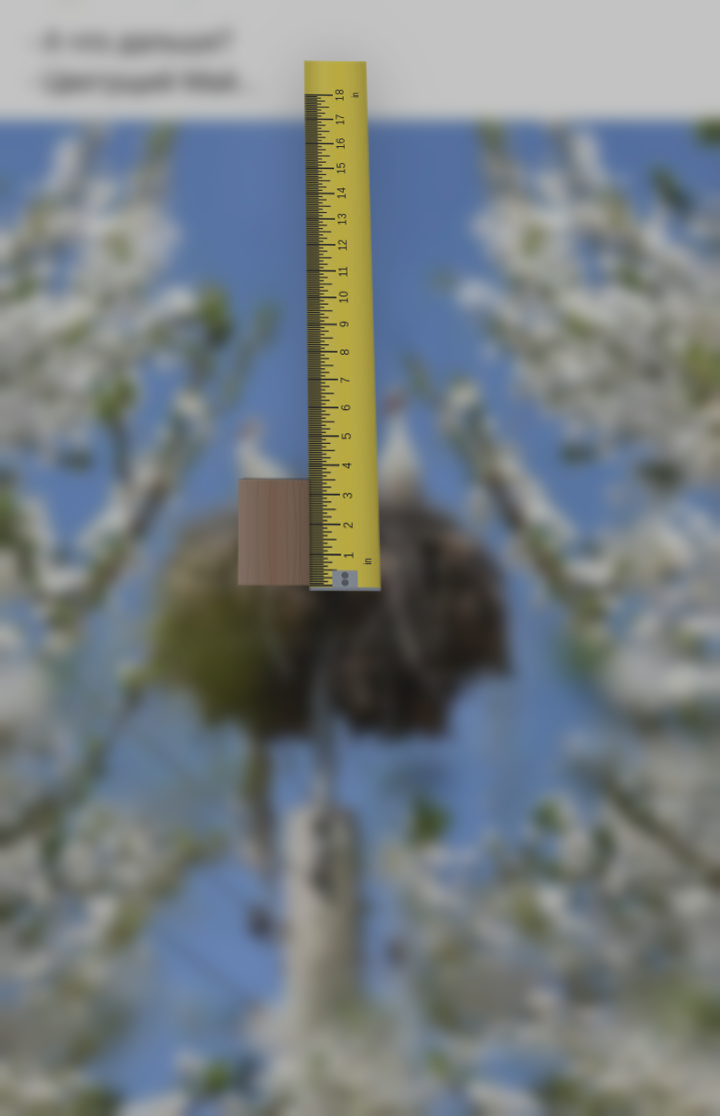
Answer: 3.5in
